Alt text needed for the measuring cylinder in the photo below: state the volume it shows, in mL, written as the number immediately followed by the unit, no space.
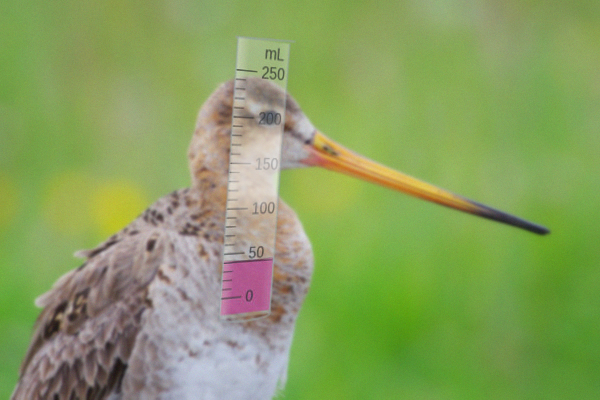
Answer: 40mL
